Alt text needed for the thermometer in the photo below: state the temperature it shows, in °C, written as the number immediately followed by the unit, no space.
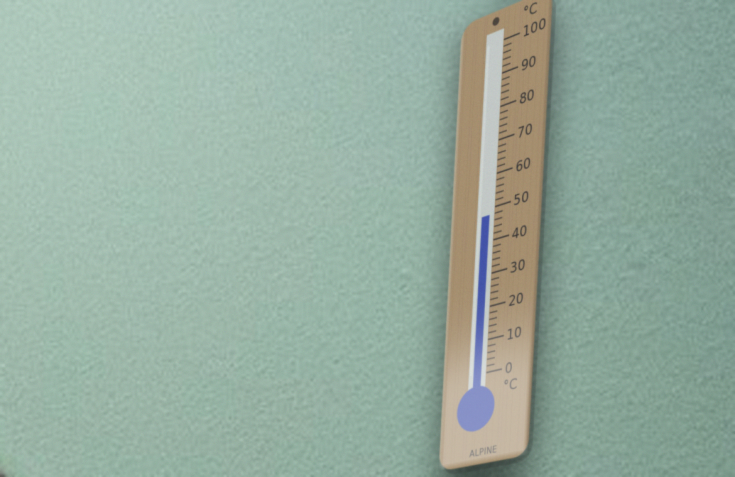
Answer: 48°C
